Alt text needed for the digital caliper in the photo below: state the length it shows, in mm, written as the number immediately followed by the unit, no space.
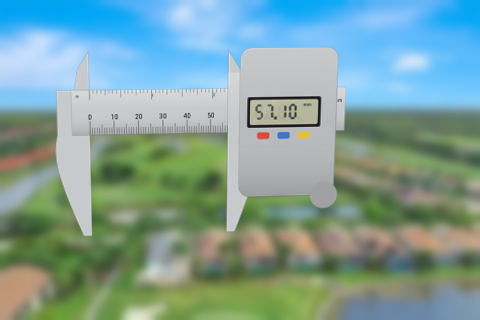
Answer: 57.10mm
